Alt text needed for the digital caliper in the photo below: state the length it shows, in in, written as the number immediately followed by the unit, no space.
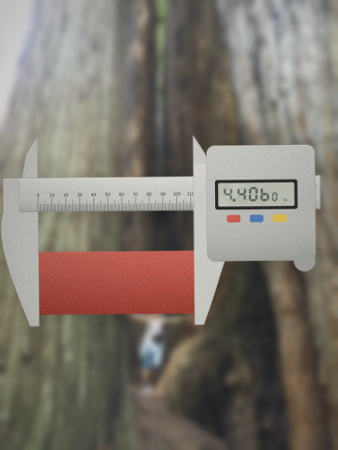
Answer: 4.4060in
